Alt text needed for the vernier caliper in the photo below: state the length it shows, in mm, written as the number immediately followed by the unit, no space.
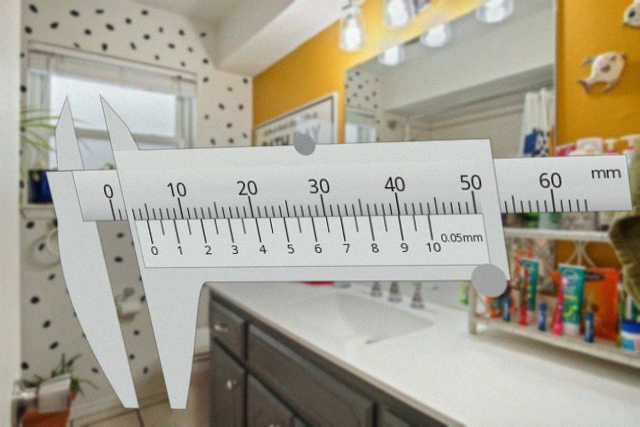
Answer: 4.8mm
